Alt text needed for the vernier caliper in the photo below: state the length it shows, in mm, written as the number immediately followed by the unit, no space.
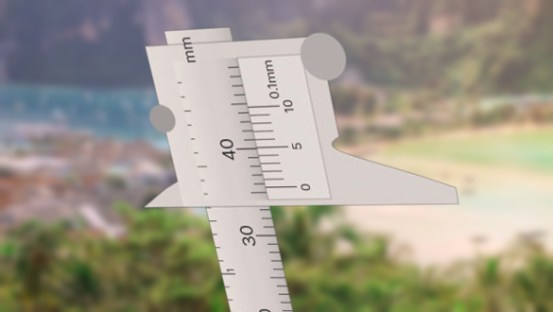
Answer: 35.6mm
